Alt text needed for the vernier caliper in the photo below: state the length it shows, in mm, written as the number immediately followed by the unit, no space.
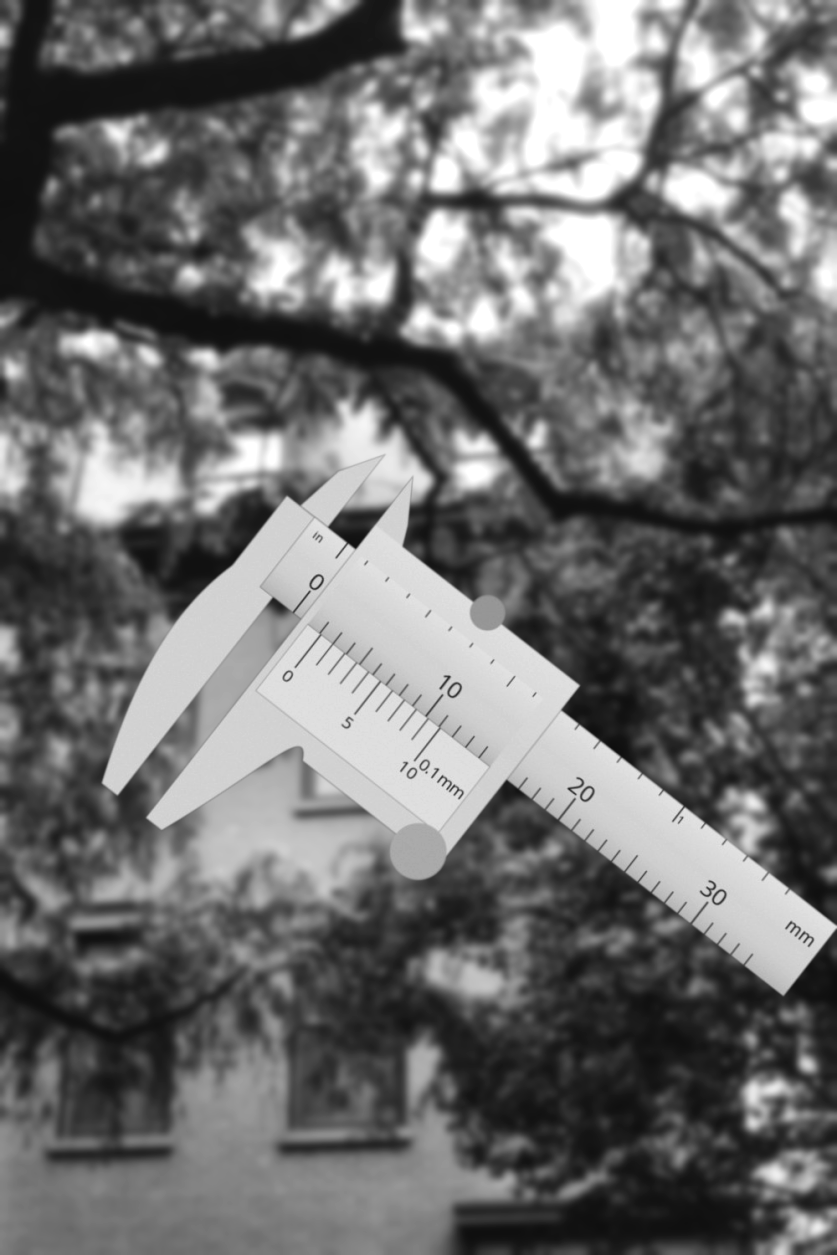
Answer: 2.1mm
